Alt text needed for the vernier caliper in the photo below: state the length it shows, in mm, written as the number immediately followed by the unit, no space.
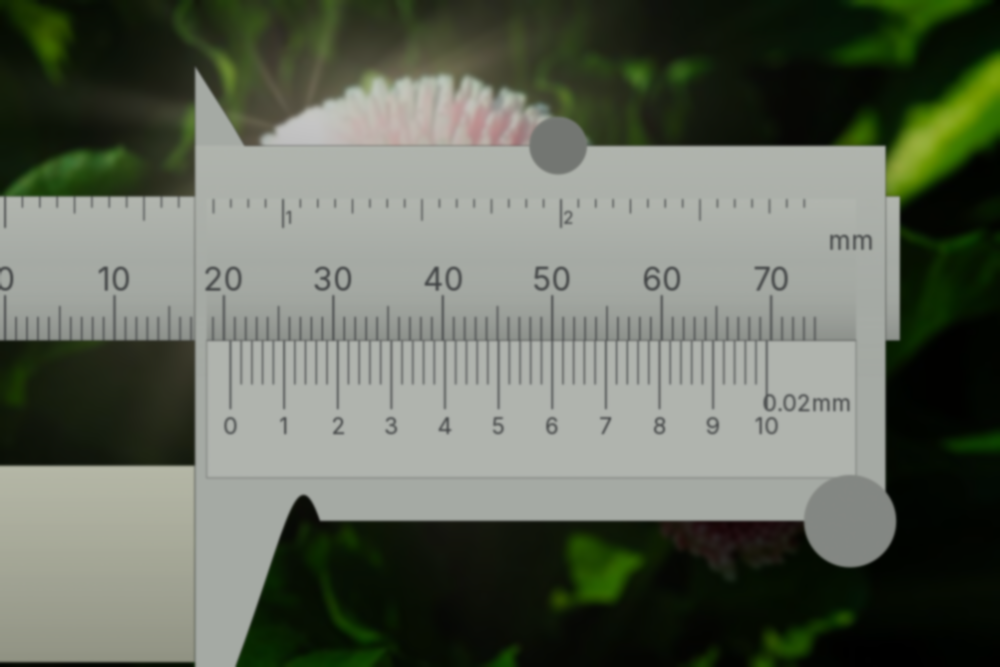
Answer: 20.6mm
